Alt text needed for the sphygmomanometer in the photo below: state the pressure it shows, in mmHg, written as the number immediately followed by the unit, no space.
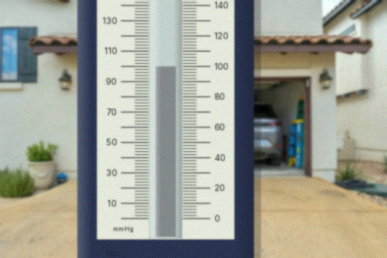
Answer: 100mmHg
